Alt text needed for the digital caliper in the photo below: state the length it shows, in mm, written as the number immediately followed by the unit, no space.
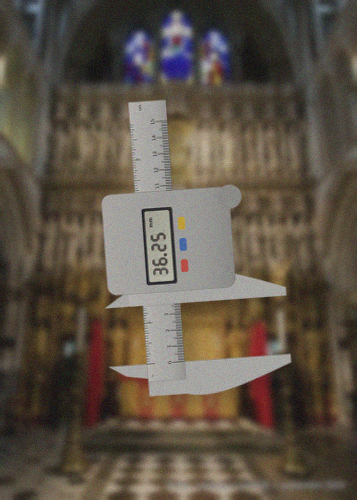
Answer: 36.25mm
